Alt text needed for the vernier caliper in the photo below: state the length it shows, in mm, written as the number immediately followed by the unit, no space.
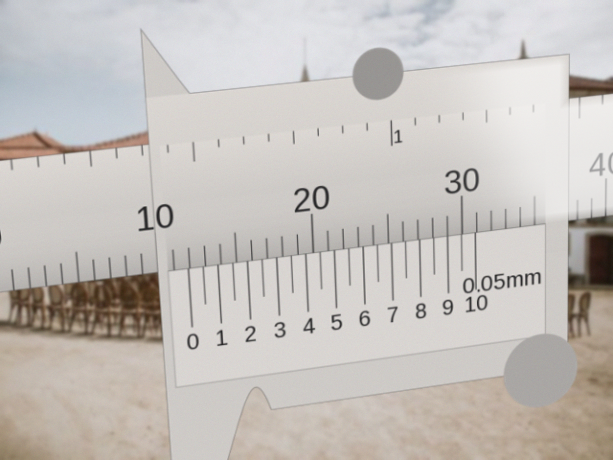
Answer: 11.9mm
